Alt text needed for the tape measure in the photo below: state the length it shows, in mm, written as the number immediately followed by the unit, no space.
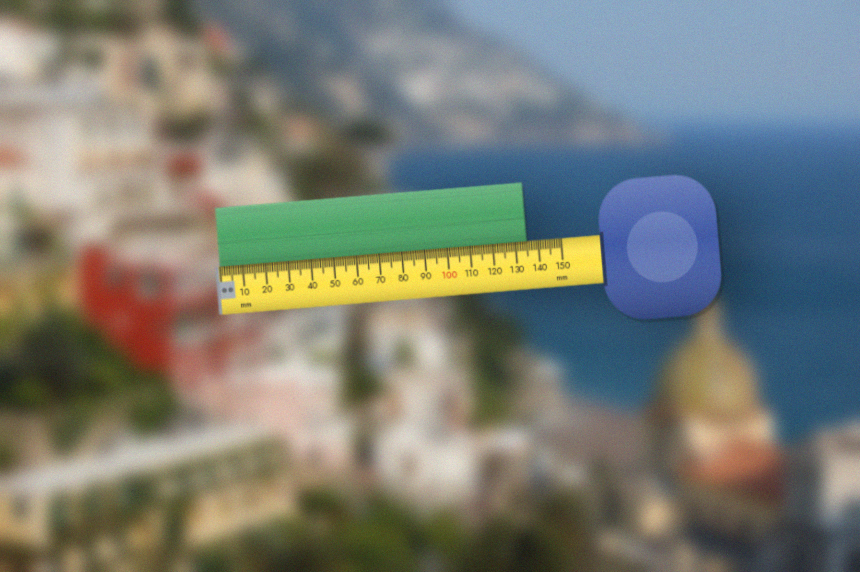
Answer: 135mm
